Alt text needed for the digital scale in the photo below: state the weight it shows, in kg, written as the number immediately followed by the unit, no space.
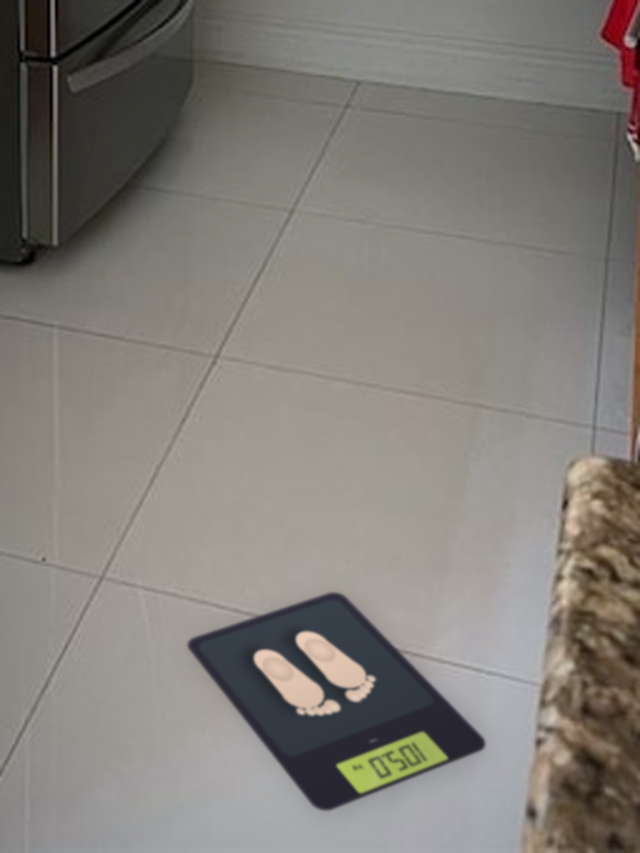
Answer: 105.0kg
